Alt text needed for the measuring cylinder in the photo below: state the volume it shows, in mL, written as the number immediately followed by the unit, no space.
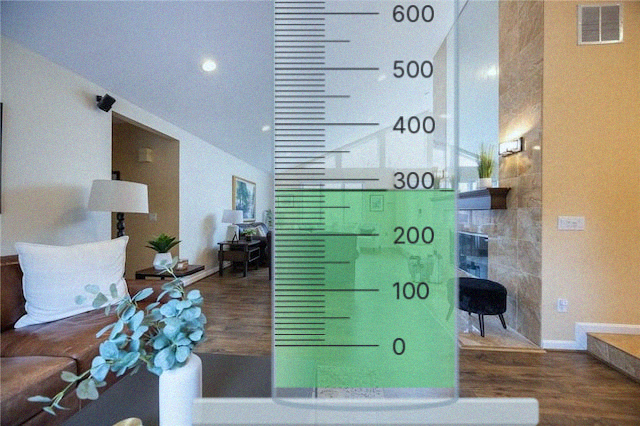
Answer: 280mL
